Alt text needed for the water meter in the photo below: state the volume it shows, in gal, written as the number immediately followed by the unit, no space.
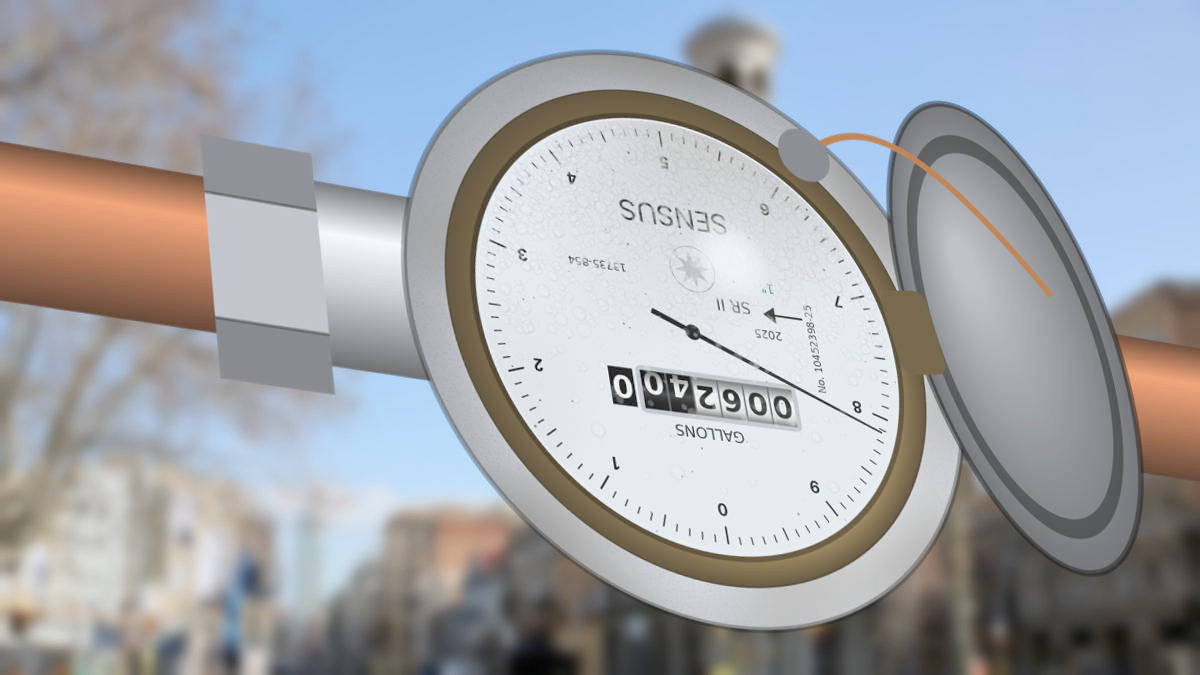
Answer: 62398.1gal
